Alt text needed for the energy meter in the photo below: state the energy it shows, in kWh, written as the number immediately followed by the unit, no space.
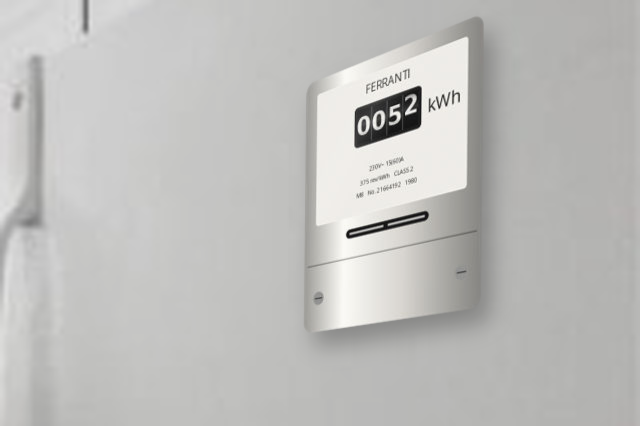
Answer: 52kWh
